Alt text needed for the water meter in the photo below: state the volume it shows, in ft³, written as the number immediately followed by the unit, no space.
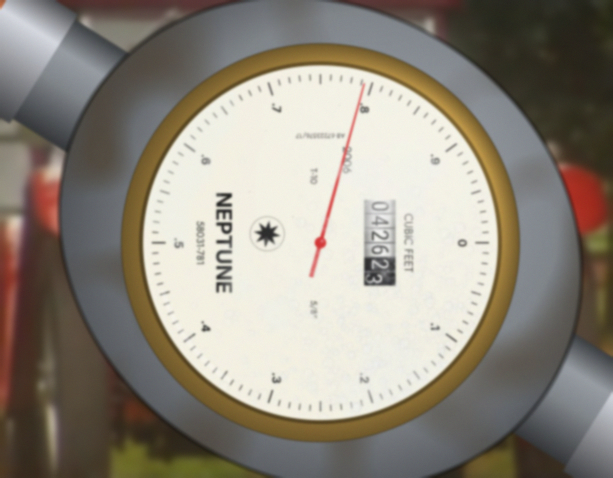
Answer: 42622.79ft³
